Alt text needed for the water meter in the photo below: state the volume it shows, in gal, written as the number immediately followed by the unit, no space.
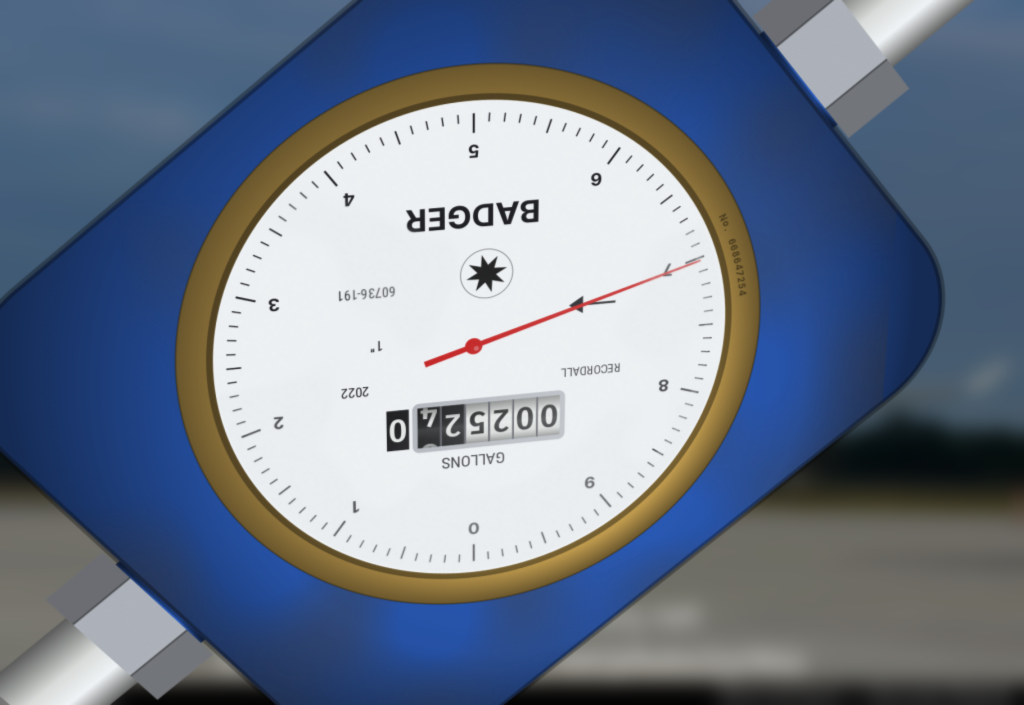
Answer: 25237.0gal
